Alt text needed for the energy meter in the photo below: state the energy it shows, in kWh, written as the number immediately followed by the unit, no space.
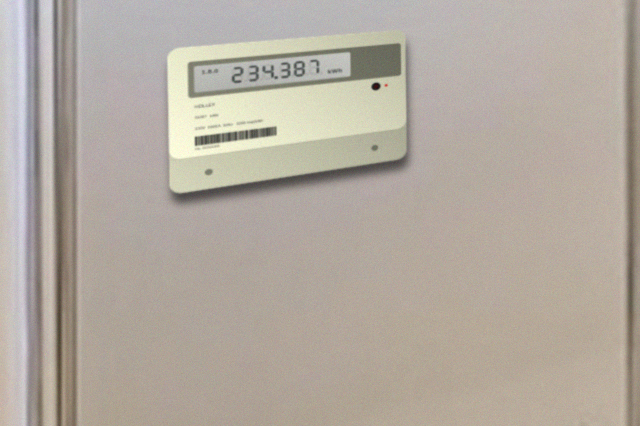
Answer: 234.387kWh
